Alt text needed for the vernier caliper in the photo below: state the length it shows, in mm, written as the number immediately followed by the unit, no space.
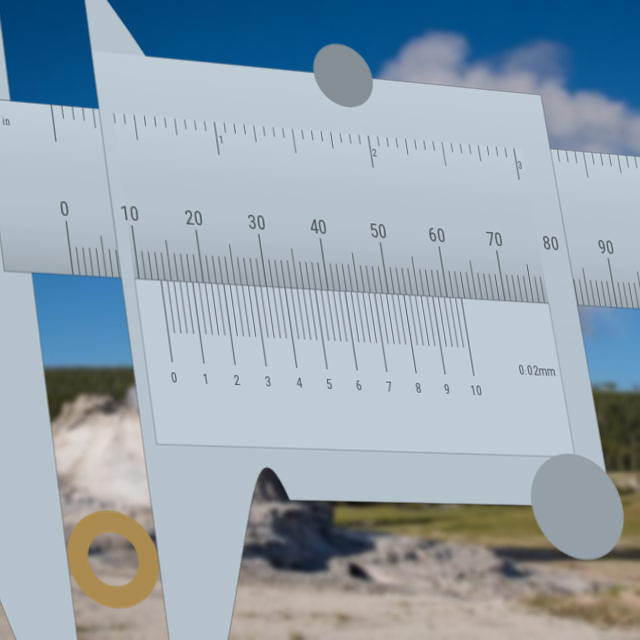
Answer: 13.4mm
